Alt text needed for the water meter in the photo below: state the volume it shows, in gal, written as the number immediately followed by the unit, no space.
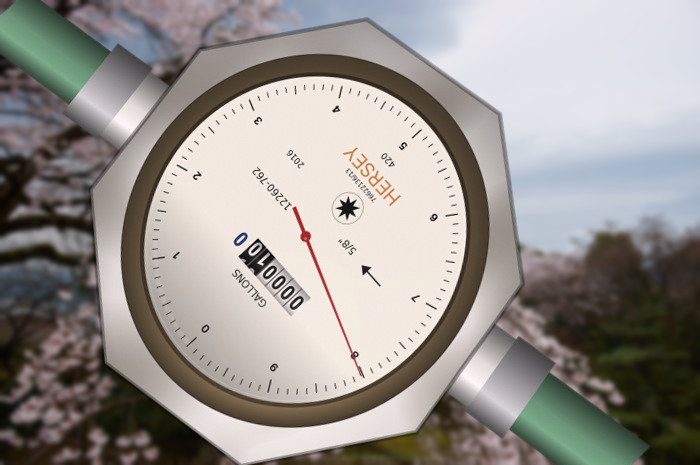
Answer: 98.0gal
